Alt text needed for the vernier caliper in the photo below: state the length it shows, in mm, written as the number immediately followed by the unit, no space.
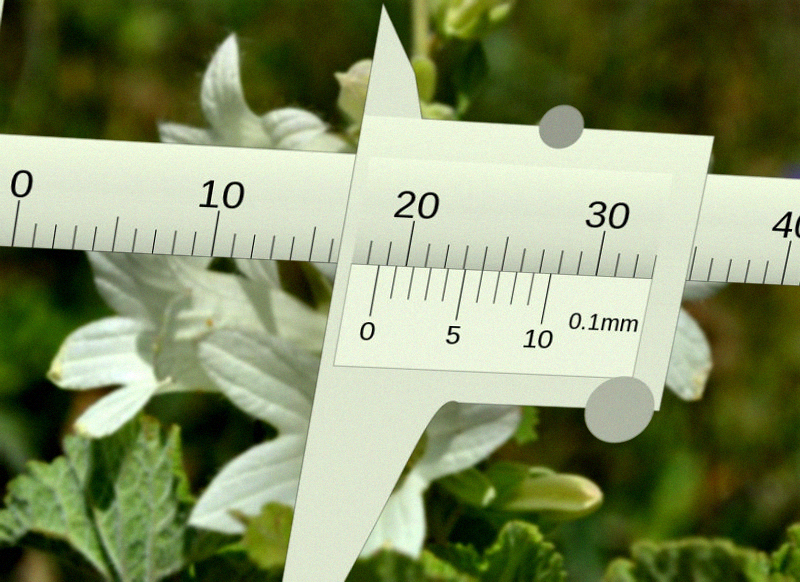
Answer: 18.6mm
